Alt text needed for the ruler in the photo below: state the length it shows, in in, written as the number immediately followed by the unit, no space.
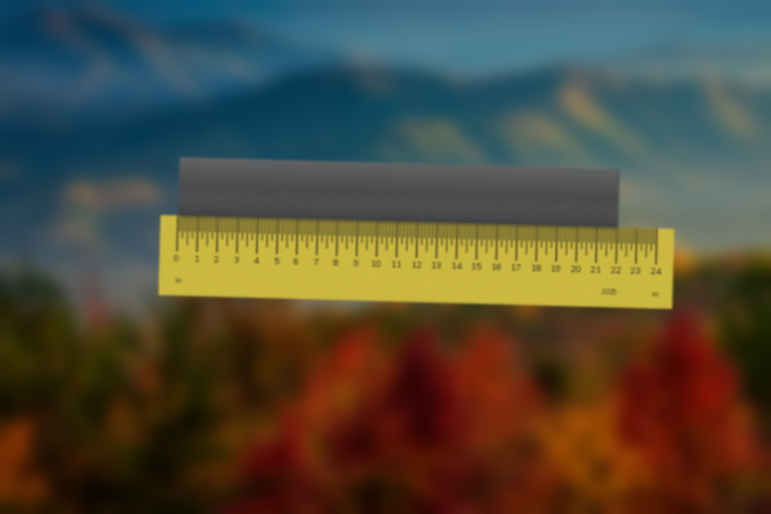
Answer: 22in
